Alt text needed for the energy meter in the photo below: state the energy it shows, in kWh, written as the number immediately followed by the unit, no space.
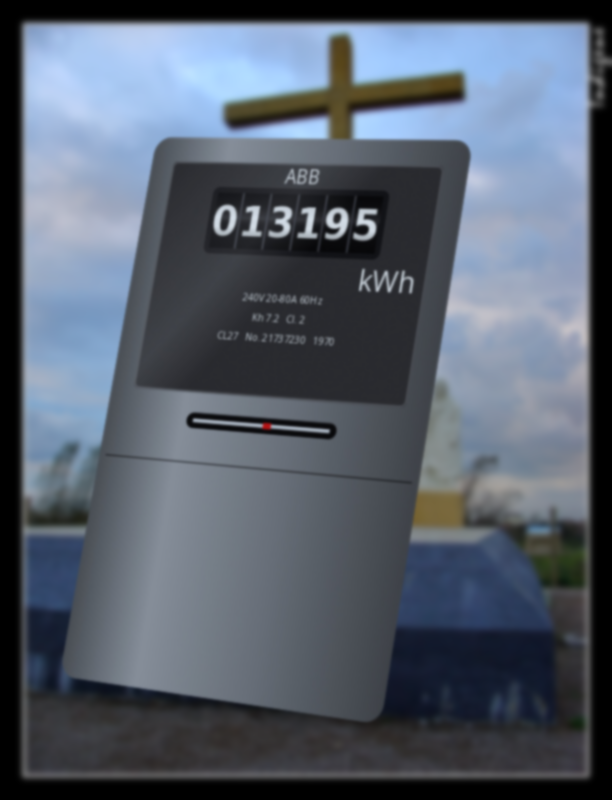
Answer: 13195kWh
